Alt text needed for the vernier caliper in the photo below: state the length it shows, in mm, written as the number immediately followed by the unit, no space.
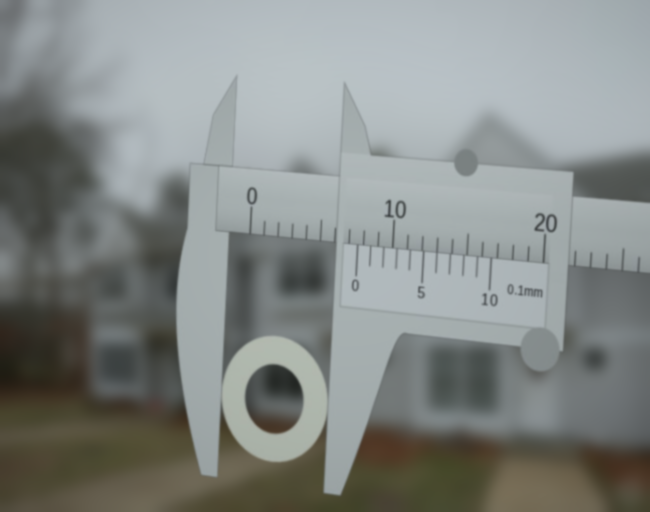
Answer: 7.6mm
